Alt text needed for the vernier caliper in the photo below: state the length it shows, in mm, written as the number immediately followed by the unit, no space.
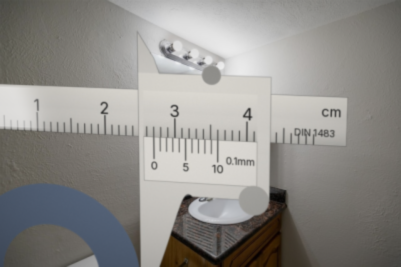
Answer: 27.0mm
